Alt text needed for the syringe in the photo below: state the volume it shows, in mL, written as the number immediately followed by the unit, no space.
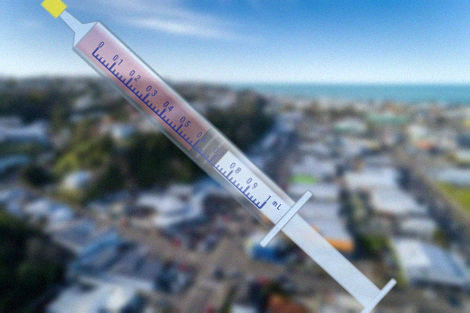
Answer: 0.6mL
